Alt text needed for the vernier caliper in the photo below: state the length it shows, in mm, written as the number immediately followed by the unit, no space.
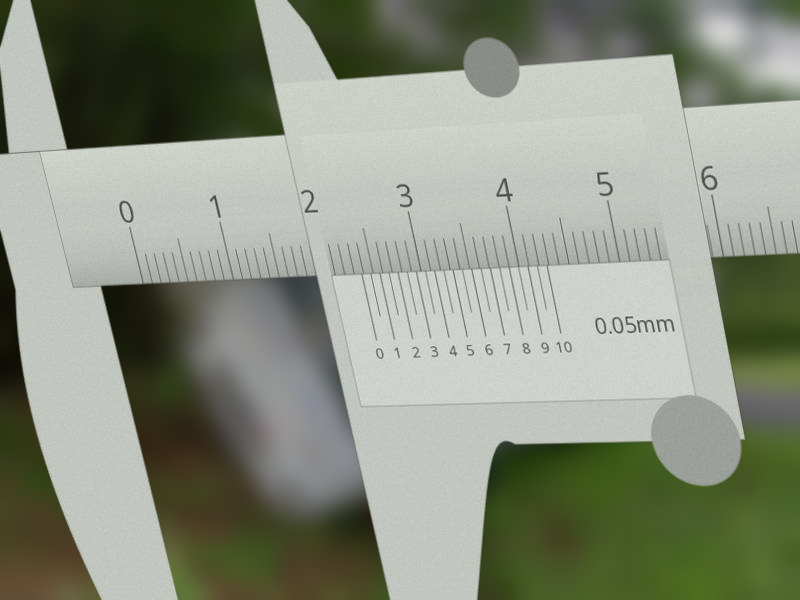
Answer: 23.8mm
